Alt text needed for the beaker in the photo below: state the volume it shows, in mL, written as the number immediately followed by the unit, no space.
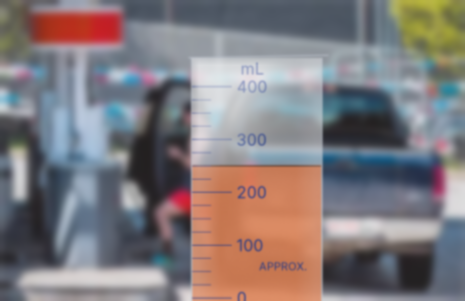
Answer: 250mL
